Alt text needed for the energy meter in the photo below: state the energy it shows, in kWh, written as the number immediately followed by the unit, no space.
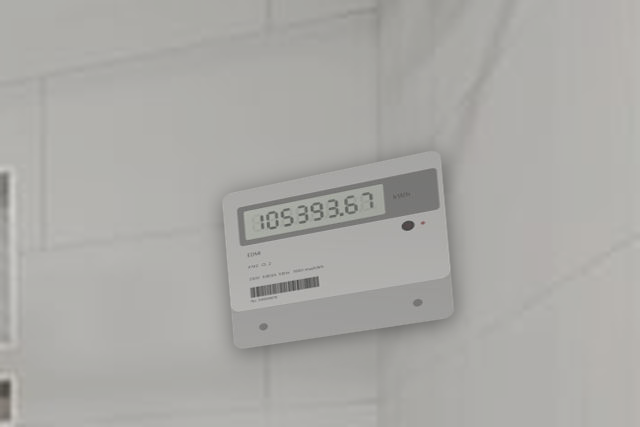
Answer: 105393.67kWh
